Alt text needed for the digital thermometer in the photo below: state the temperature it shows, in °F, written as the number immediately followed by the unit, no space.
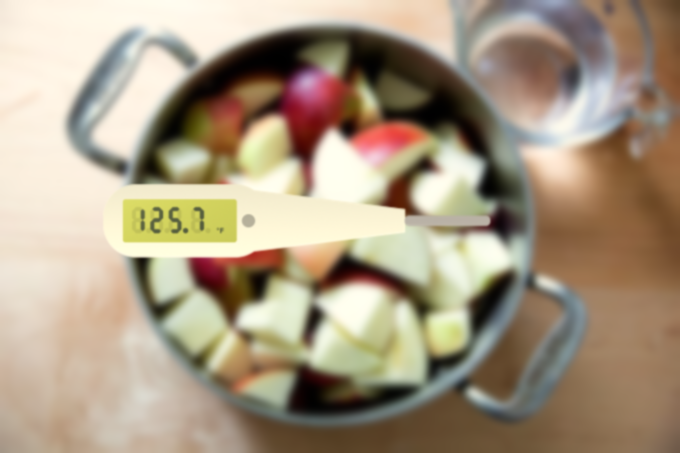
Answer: 125.7°F
